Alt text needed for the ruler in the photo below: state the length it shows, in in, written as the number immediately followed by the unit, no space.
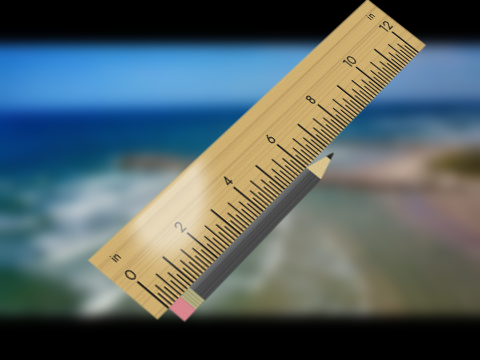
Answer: 7in
